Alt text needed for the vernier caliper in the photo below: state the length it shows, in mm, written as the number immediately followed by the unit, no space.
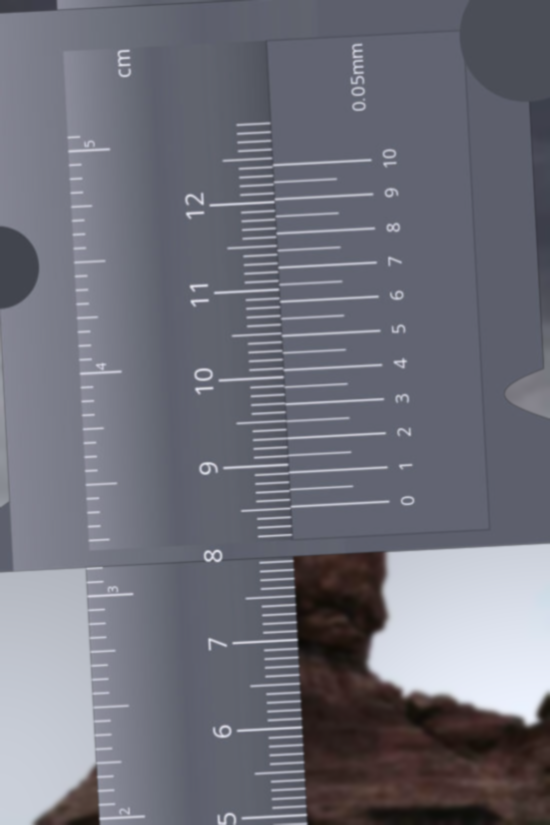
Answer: 85.2mm
